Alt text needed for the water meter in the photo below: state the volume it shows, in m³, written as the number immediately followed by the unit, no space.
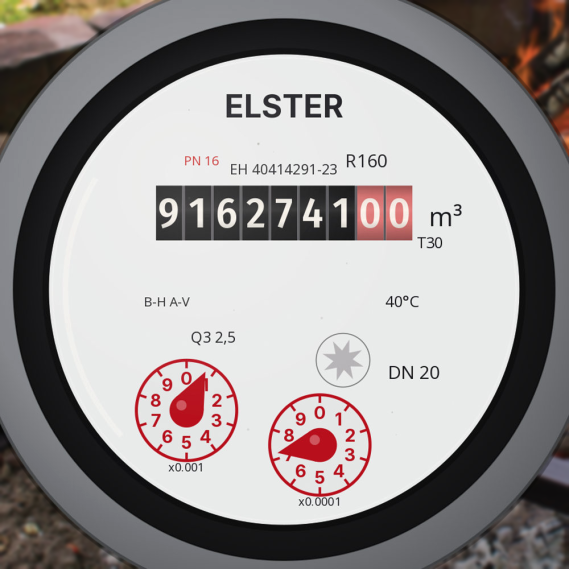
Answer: 9162741.0007m³
